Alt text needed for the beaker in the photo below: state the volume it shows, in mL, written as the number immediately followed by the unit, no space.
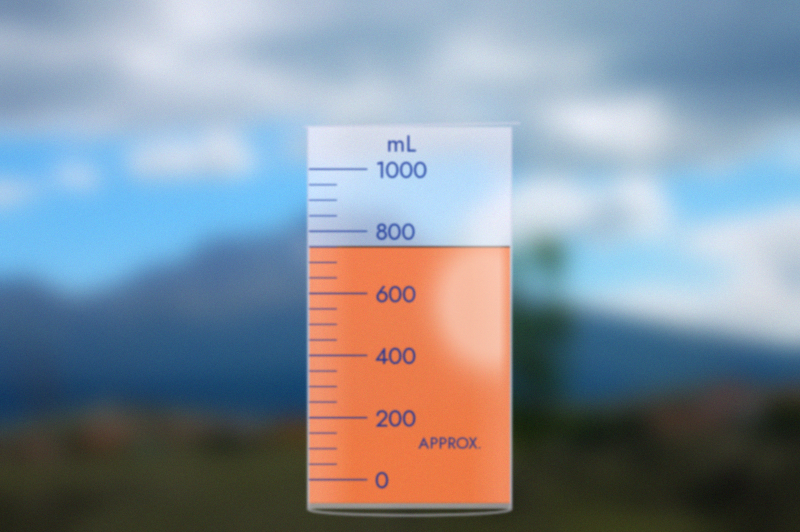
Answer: 750mL
